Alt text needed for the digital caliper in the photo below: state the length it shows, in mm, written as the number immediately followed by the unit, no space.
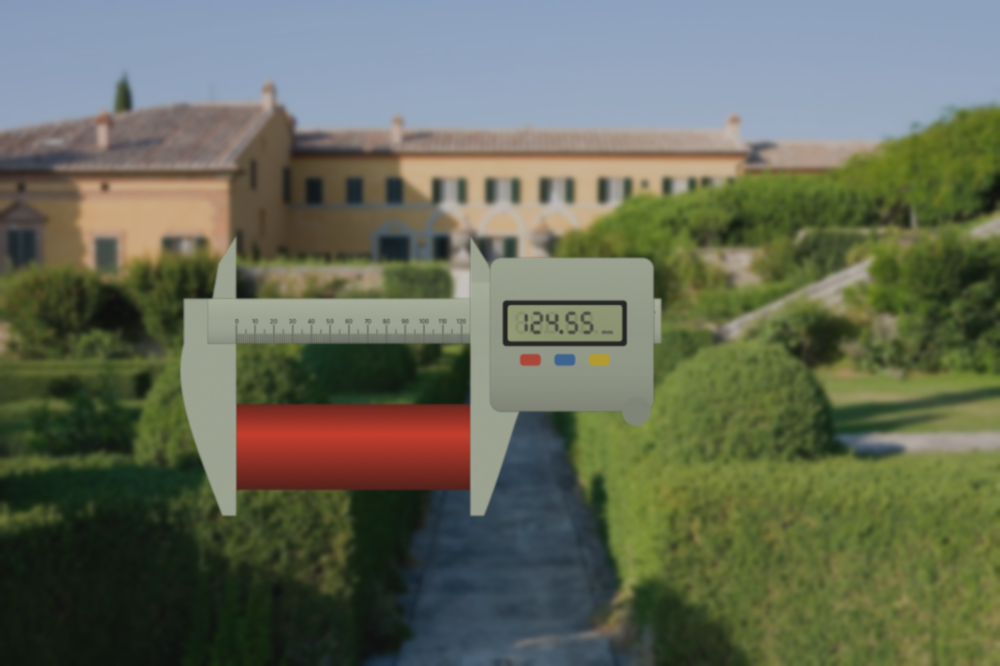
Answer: 124.55mm
